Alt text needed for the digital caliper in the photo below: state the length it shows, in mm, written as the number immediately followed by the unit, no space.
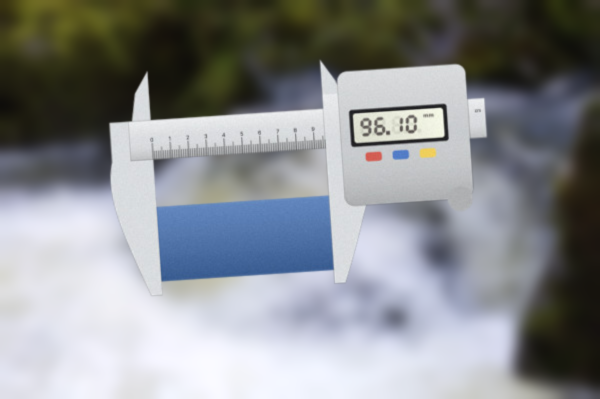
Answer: 96.10mm
